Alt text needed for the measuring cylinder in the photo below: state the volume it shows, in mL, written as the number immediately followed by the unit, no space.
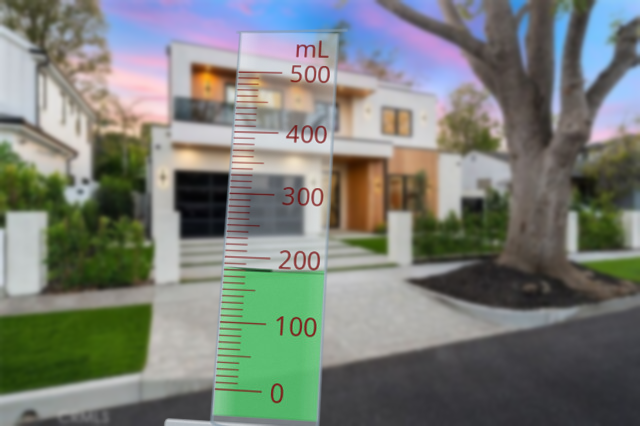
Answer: 180mL
